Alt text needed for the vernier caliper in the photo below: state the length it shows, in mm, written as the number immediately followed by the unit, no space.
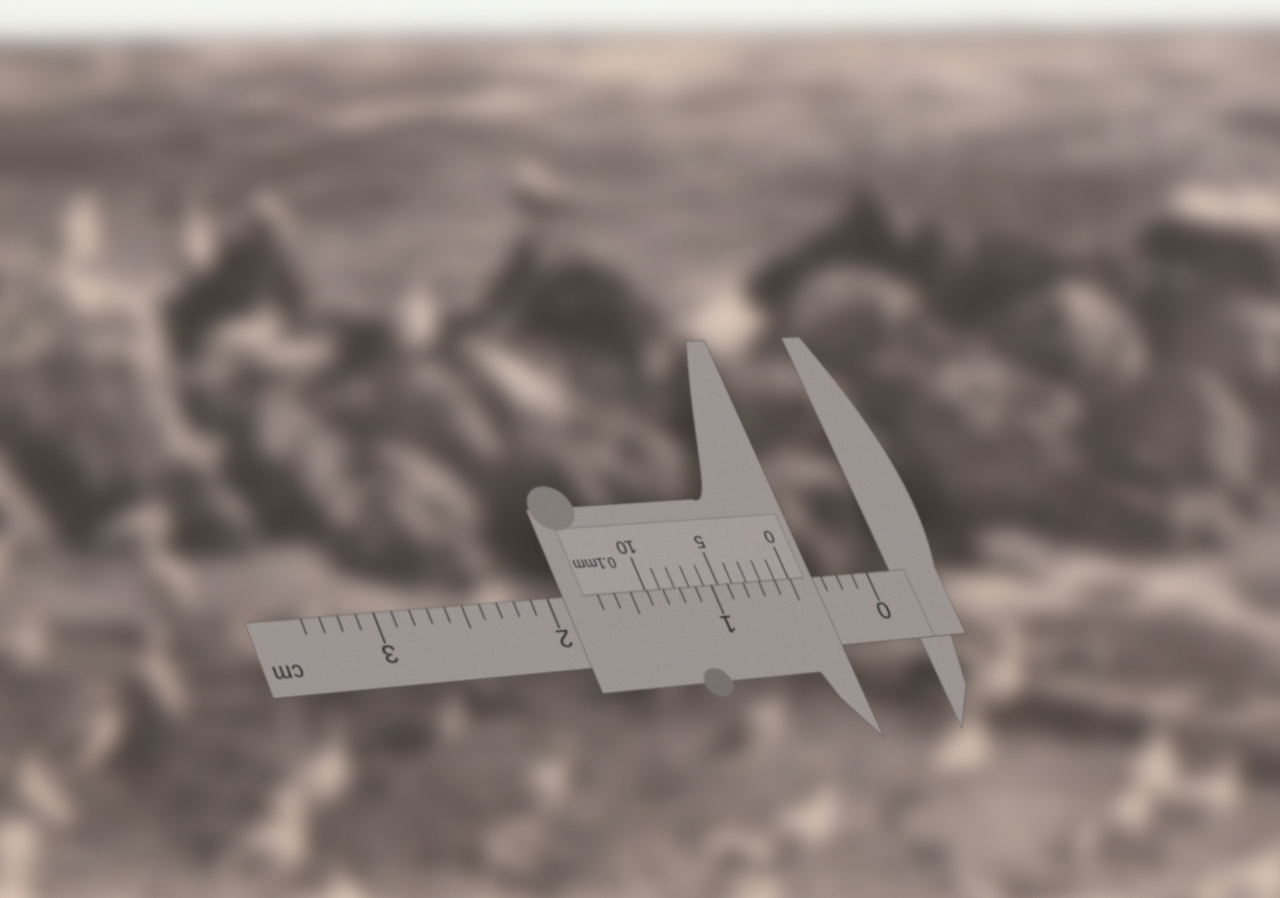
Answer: 5.1mm
